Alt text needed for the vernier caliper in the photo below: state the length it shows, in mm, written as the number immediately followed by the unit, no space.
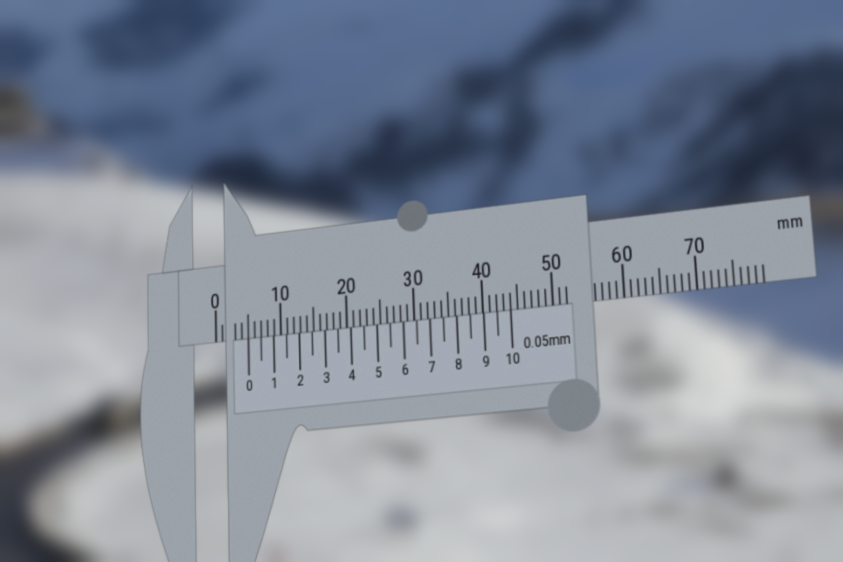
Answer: 5.0mm
